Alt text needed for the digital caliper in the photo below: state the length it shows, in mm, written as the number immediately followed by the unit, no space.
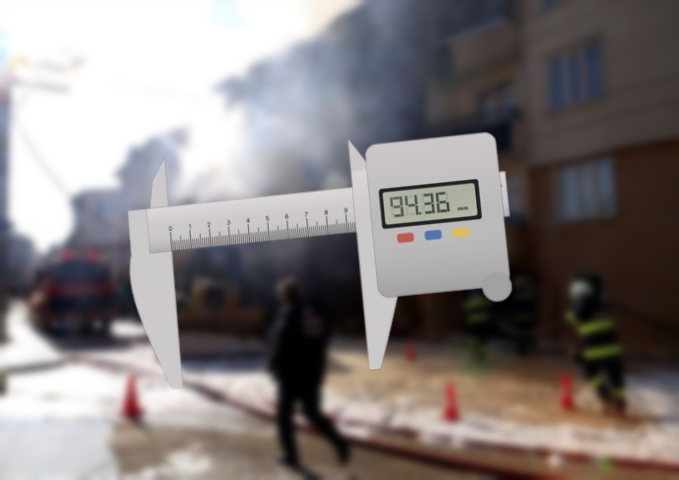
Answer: 94.36mm
